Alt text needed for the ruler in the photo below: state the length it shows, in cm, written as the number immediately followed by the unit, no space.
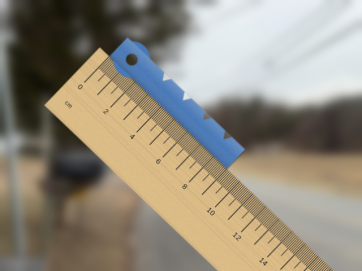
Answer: 9cm
